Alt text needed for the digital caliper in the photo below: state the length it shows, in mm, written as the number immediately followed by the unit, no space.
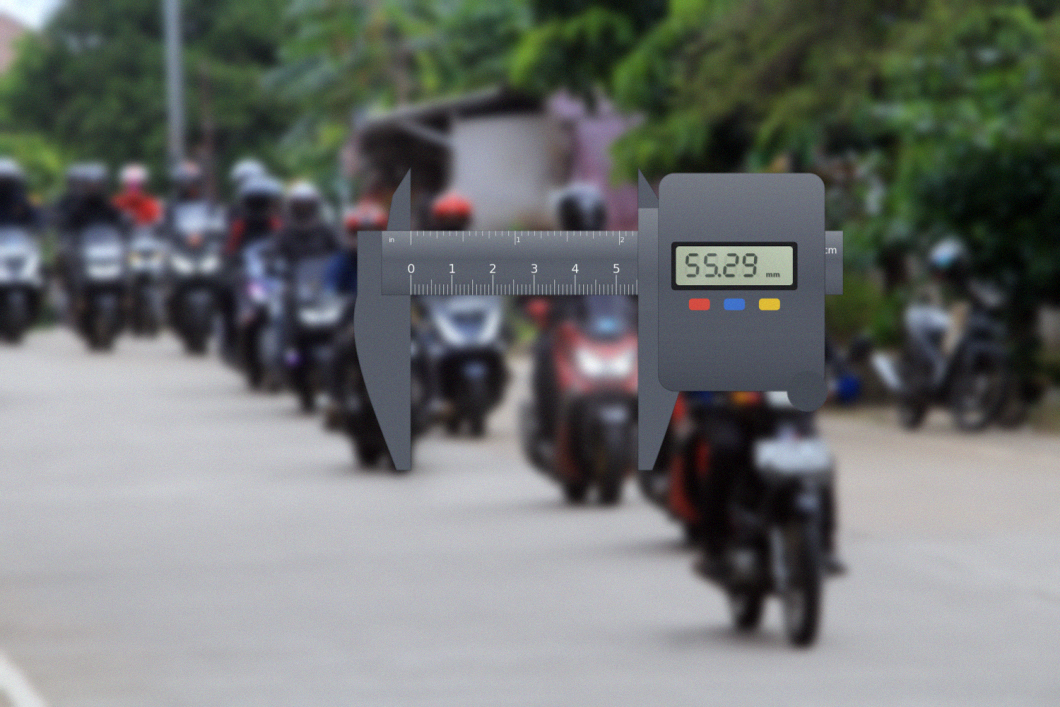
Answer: 55.29mm
